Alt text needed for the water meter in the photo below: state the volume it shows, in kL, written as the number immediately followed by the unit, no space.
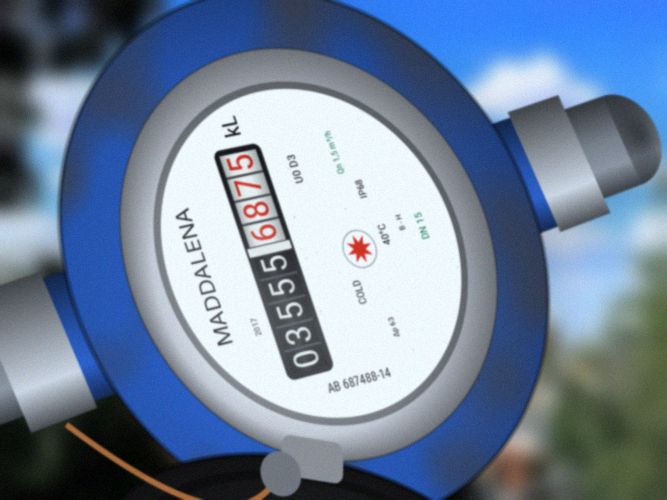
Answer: 3555.6875kL
